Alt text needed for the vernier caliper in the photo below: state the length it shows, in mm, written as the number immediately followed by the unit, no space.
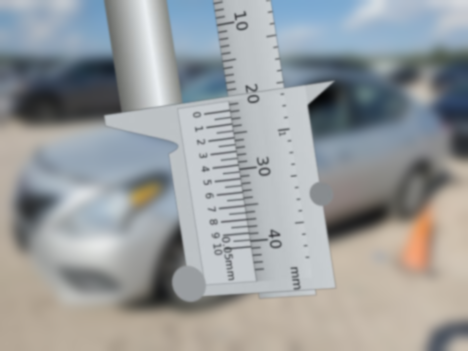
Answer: 21.8mm
